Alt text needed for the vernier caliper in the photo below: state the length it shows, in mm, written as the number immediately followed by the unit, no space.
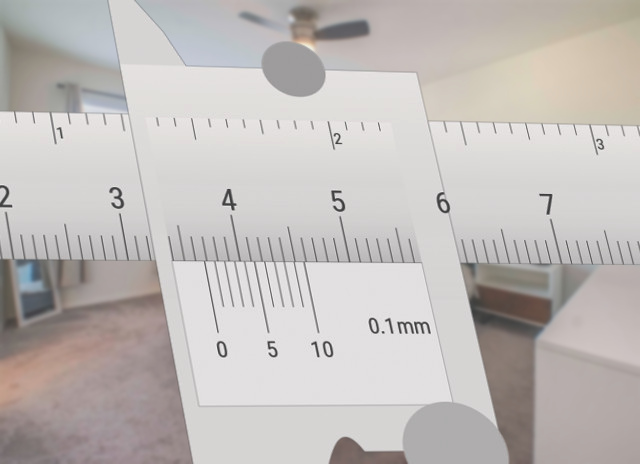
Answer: 36.8mm
